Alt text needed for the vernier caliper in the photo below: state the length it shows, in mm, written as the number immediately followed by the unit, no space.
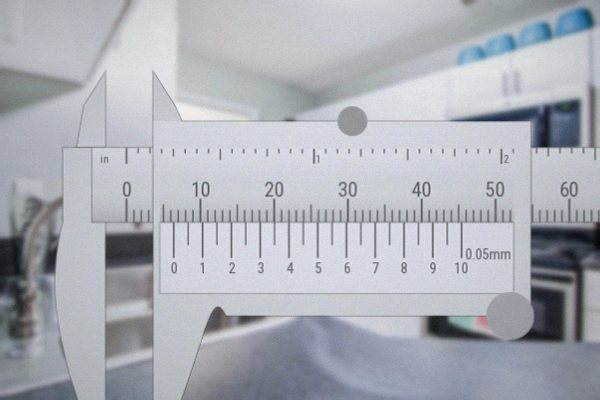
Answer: 6.4mm
